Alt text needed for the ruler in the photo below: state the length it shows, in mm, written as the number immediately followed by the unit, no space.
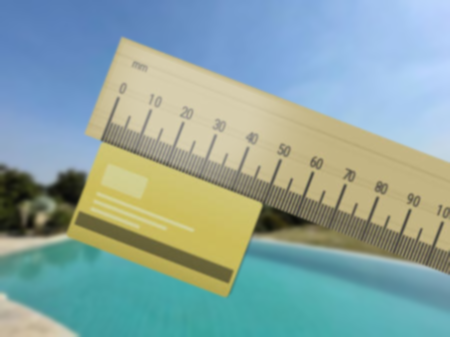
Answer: 50mm
